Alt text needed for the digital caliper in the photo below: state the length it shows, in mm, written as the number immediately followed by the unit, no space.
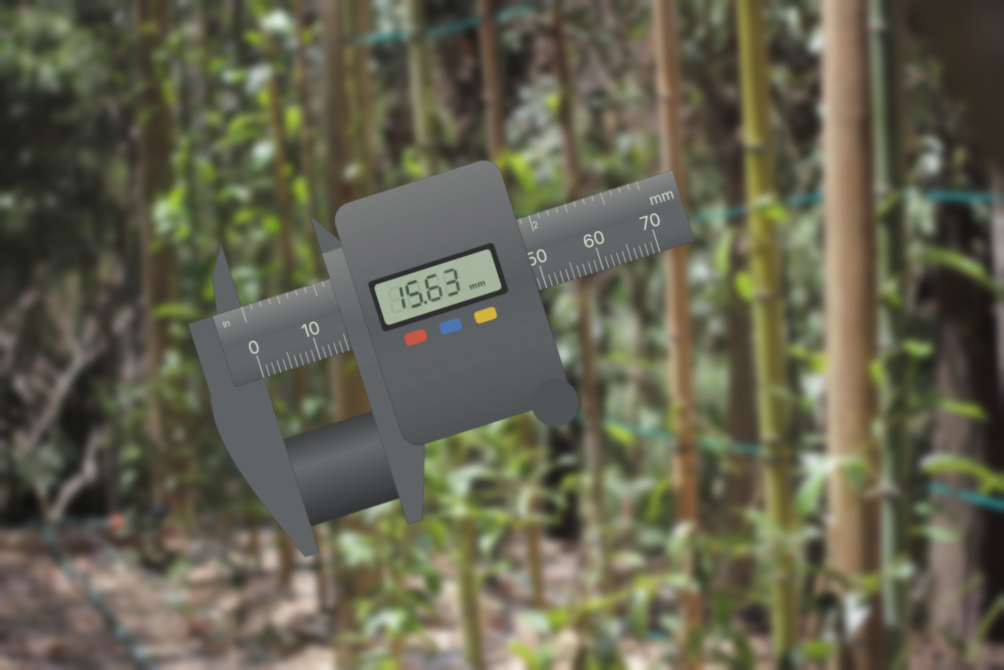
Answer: 15.63mm
